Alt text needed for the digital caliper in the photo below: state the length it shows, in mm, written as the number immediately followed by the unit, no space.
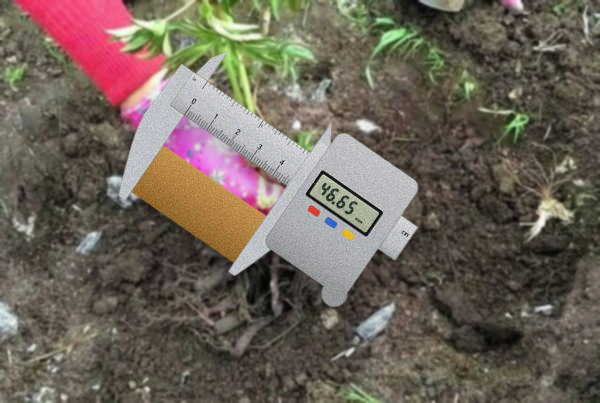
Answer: 46.65mm
